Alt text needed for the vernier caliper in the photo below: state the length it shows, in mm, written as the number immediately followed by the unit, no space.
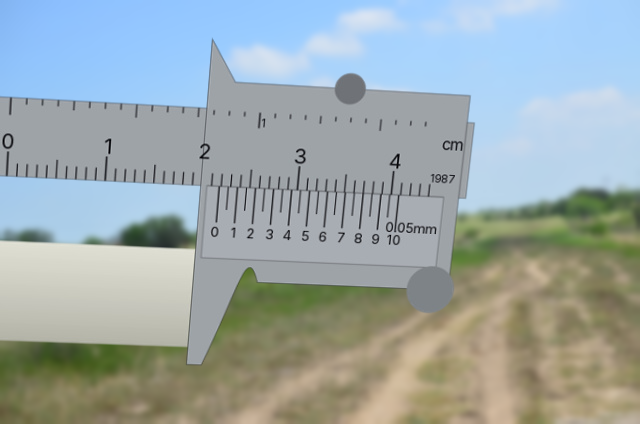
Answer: 21.8mm
